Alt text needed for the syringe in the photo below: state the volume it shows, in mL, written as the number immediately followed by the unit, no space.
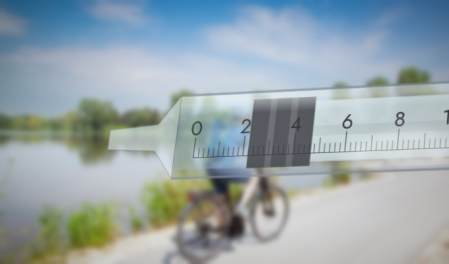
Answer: 2.2mL
